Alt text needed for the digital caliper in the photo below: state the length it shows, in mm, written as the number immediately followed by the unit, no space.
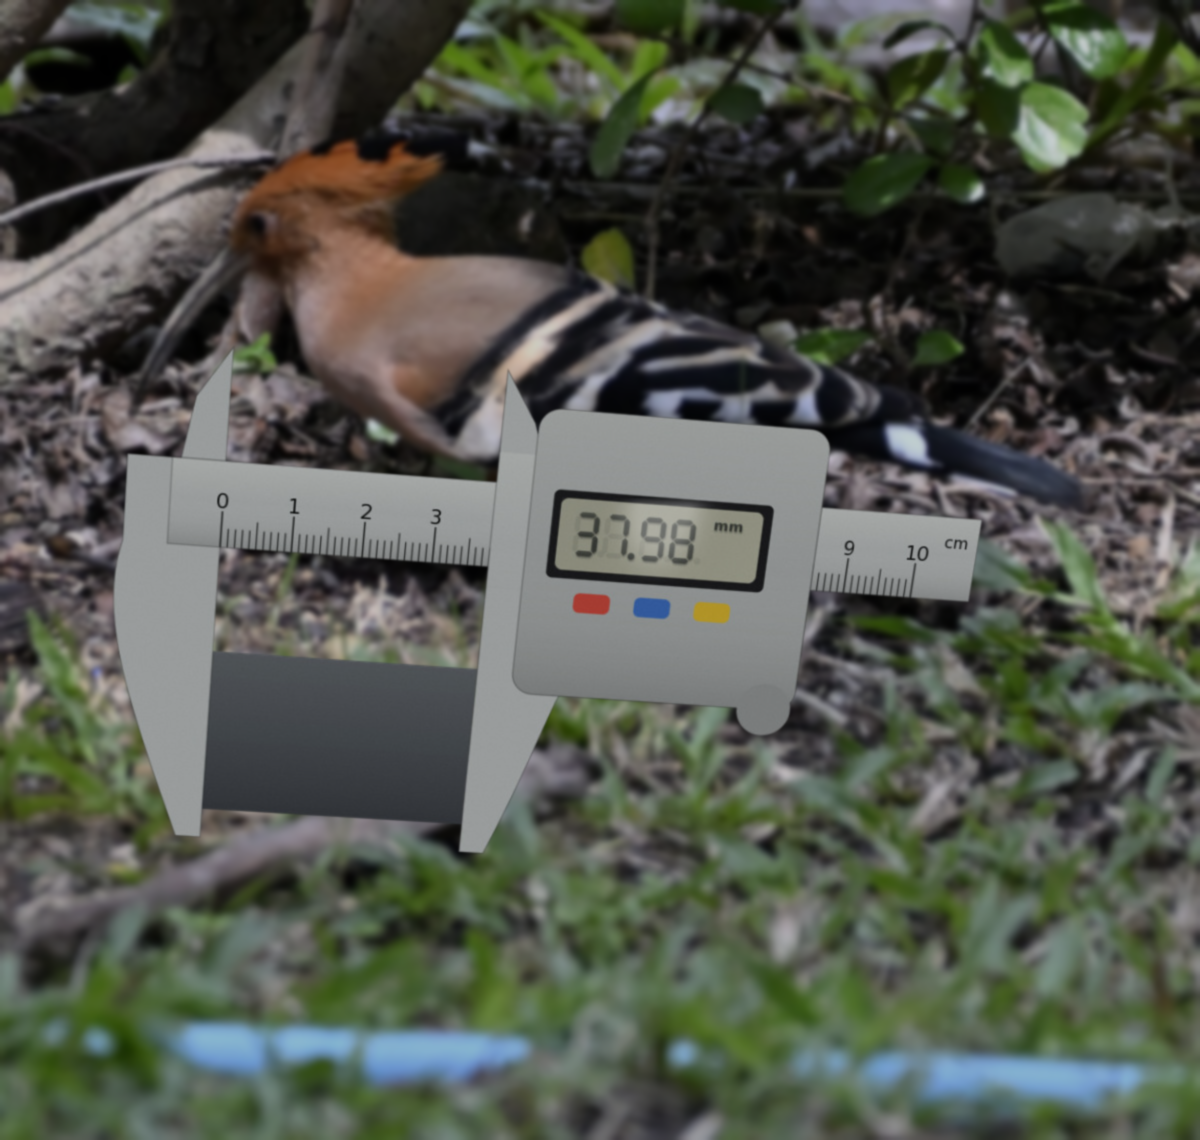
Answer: 37.98mm
